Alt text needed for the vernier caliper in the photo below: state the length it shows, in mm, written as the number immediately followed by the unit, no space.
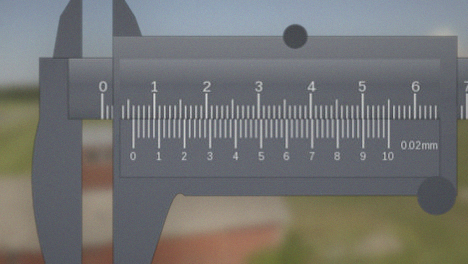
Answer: 6.0mm
